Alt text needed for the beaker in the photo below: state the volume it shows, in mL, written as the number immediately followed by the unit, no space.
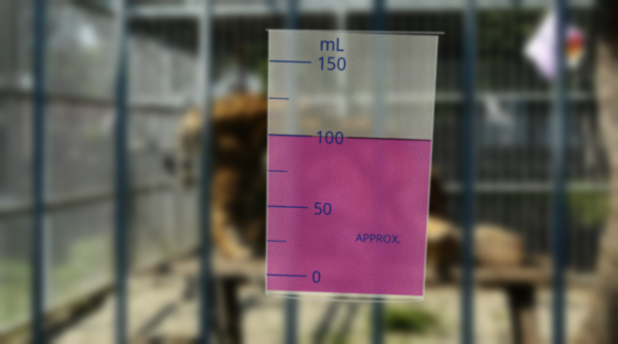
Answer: 100mL
